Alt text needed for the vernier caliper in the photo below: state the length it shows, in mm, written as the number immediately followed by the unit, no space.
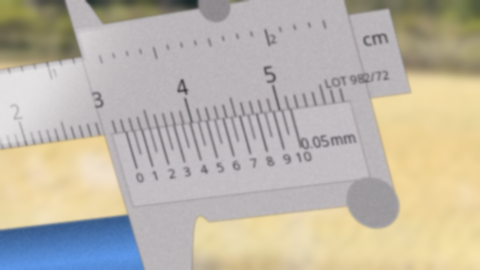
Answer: 32.2mm
